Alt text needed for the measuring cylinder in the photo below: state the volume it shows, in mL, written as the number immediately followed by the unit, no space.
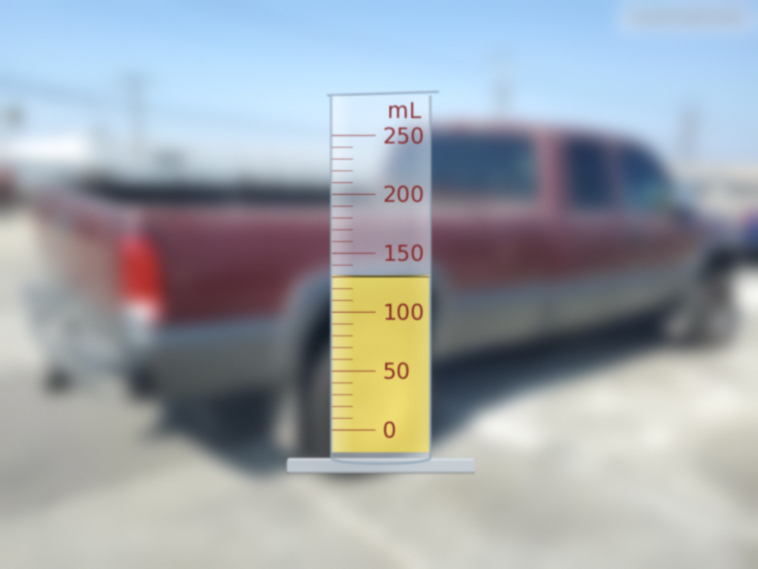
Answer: 130mL
